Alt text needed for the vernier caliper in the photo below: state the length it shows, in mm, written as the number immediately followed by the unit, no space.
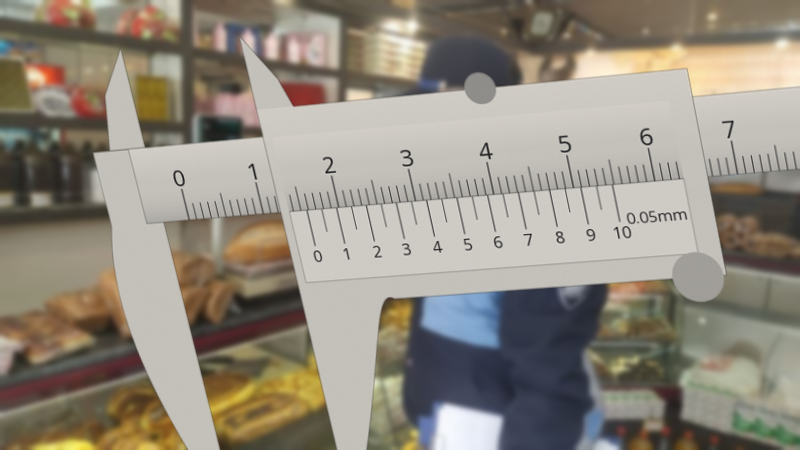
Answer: 15.8mm
